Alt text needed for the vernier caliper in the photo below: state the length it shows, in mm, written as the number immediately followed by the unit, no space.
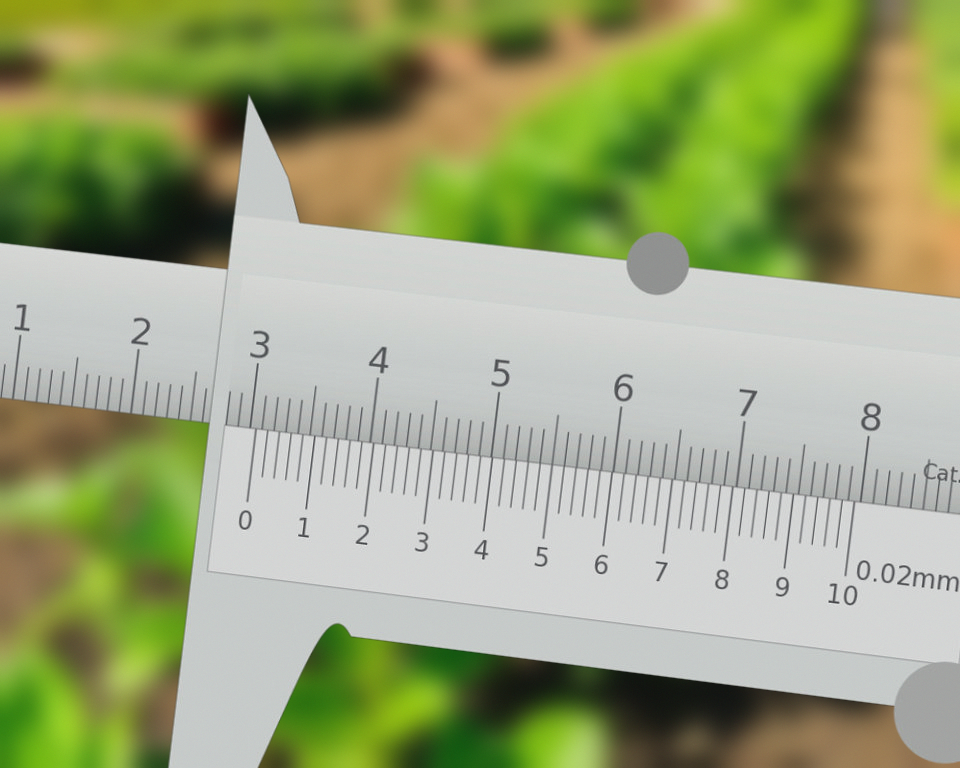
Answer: 30.5mm
